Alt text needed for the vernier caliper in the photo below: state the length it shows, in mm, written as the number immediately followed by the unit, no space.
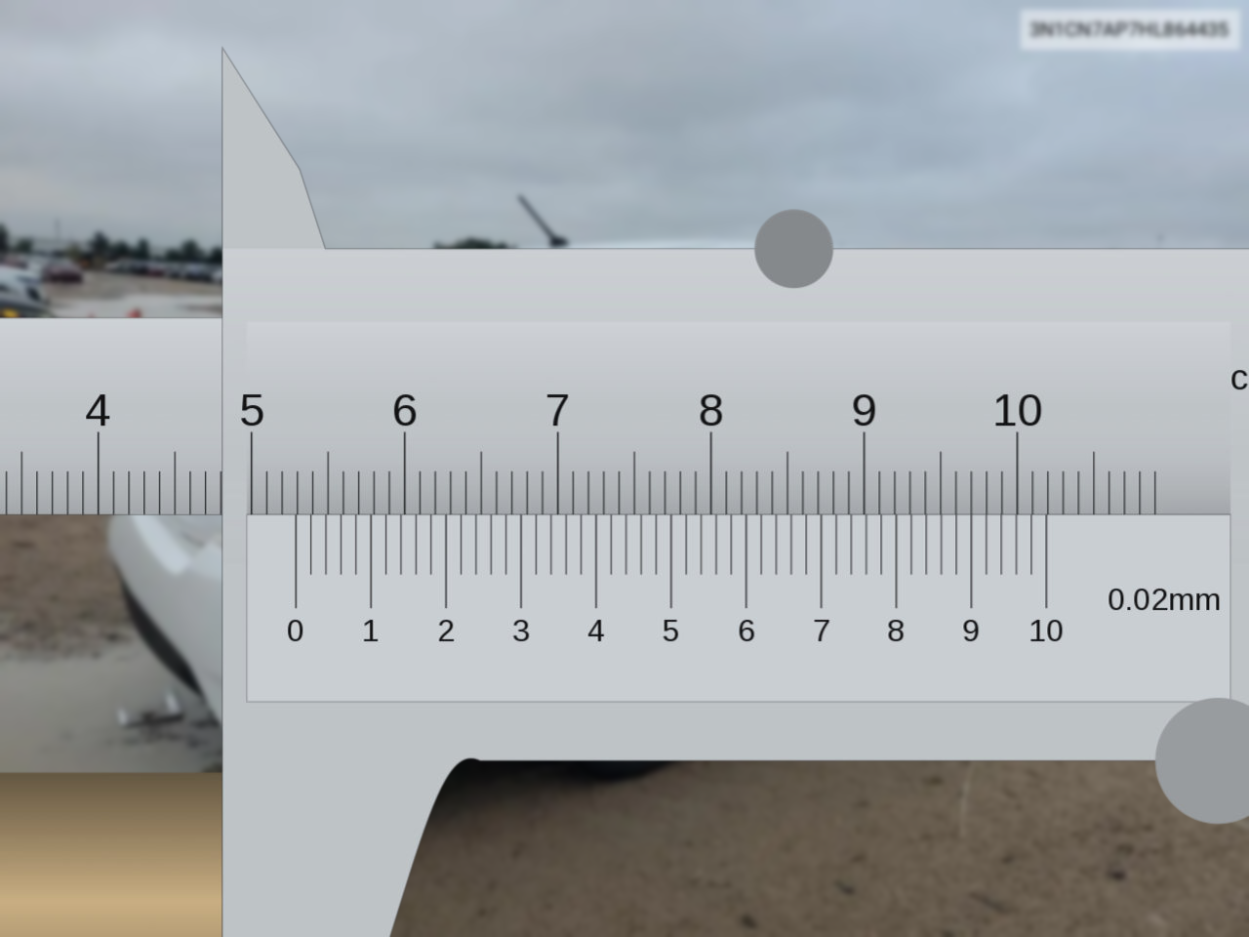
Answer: 52.9mm
